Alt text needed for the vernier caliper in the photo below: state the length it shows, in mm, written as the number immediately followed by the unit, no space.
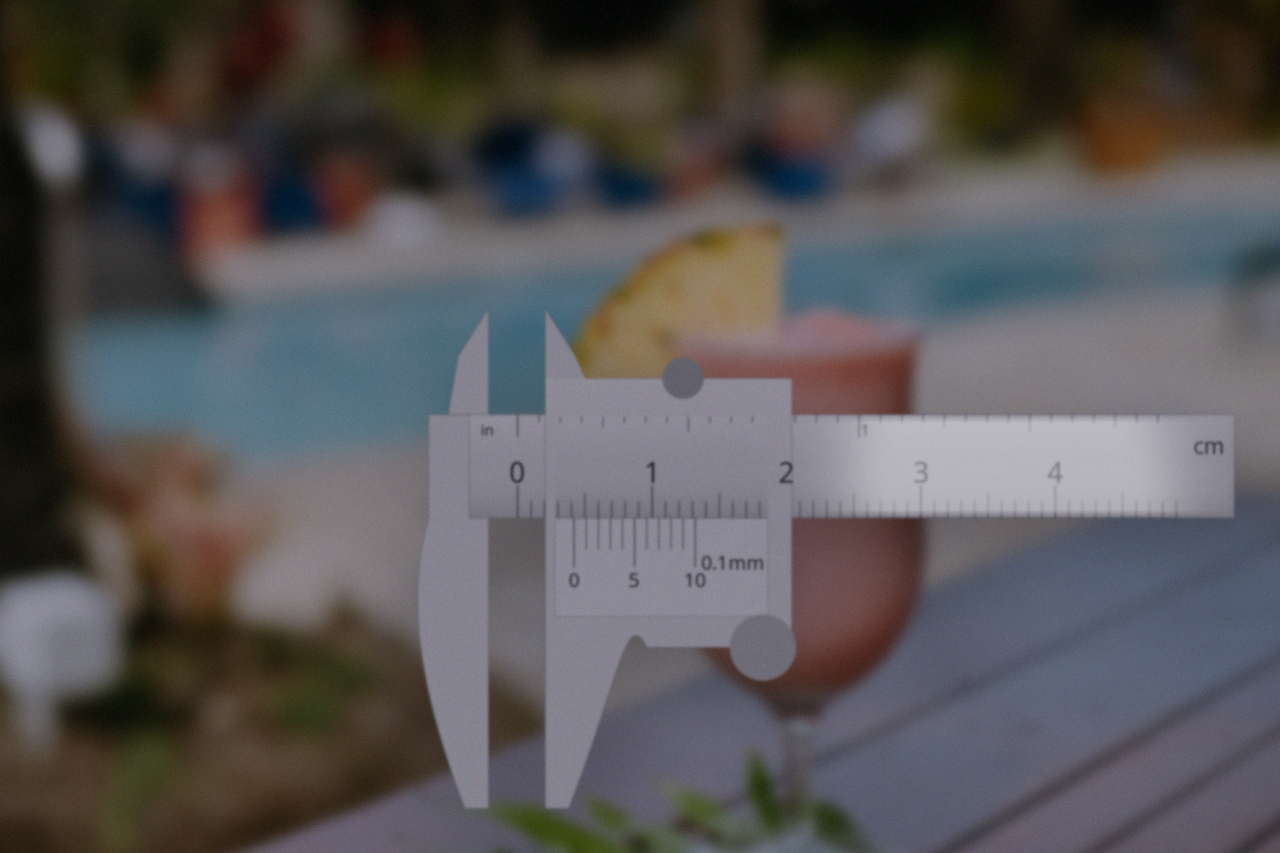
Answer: 4.2mm
